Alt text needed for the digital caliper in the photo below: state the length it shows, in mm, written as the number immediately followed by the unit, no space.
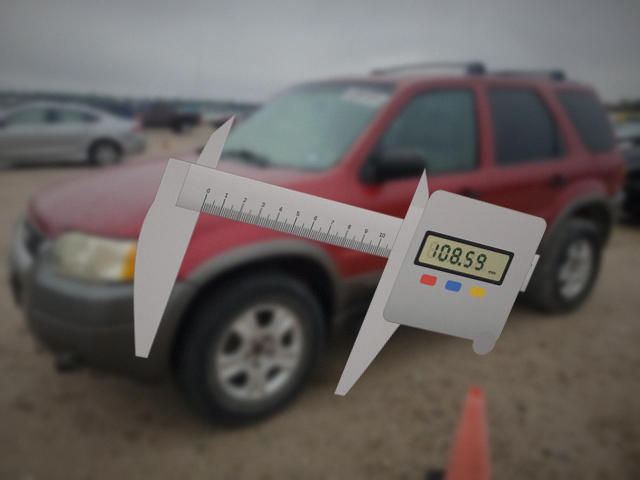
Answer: 108.59mm
